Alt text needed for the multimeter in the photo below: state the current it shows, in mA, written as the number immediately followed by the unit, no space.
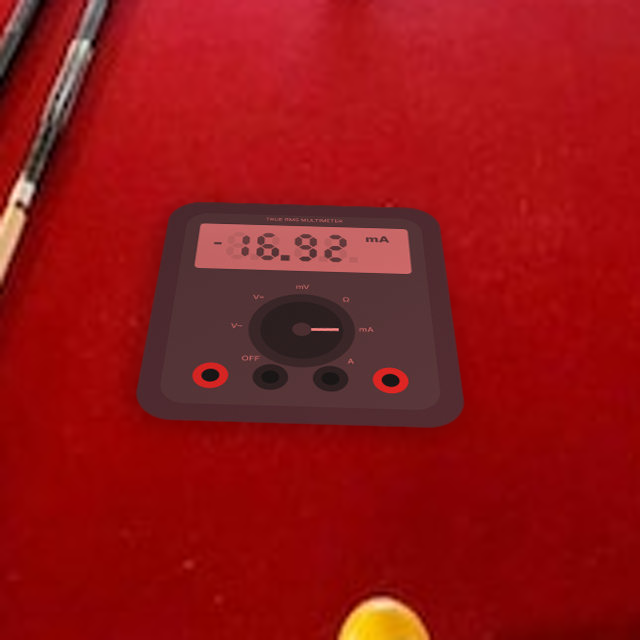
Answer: -16.92mA
